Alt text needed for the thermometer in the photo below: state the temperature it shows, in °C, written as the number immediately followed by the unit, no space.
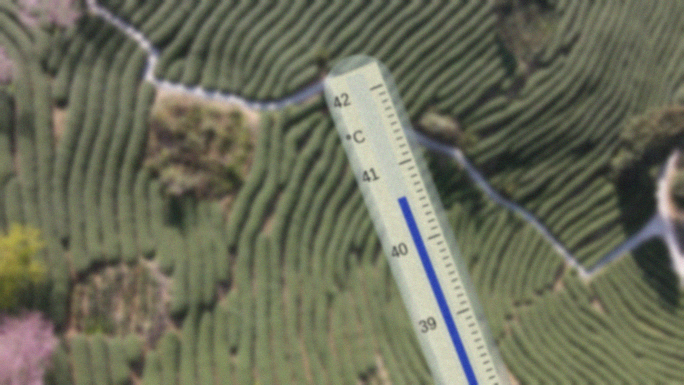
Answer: 40.6°C
